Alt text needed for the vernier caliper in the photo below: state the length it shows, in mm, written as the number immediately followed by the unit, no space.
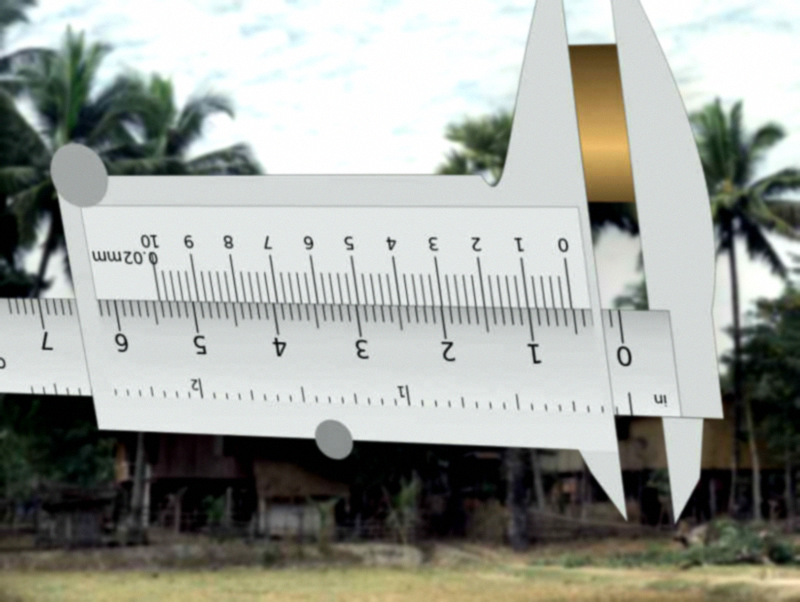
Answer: 5.2mm
